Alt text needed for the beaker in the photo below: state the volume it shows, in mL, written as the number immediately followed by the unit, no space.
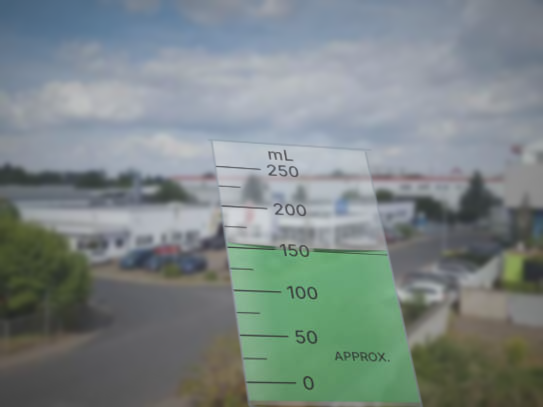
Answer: 150mL
